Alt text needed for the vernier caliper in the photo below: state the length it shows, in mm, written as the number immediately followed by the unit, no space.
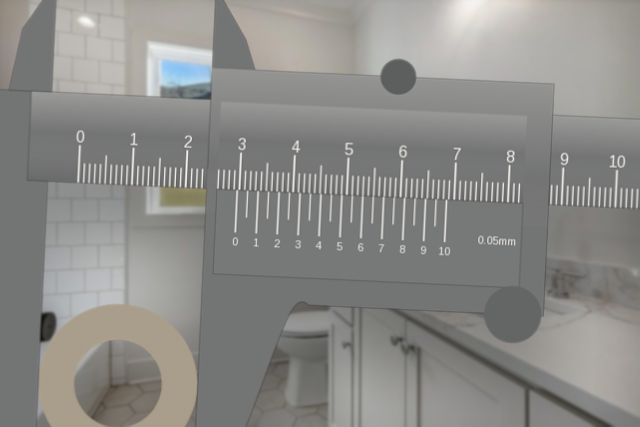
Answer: 29.6mm
